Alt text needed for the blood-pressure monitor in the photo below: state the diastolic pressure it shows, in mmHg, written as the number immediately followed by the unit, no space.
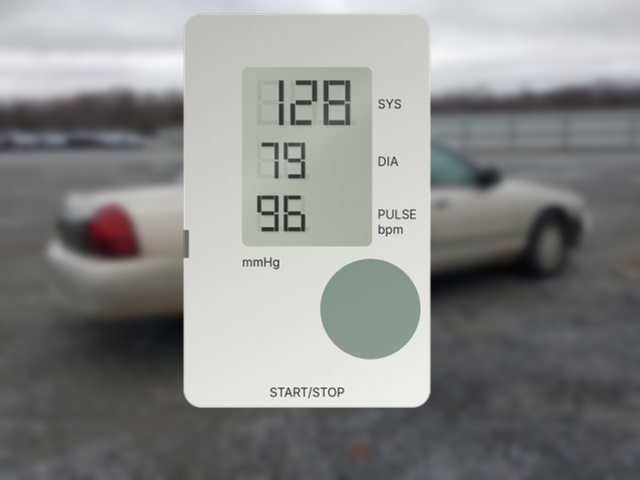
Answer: 79mmHg
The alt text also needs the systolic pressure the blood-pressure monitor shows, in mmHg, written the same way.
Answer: 128mmHg
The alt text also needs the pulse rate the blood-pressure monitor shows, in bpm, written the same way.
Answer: 96bpm
